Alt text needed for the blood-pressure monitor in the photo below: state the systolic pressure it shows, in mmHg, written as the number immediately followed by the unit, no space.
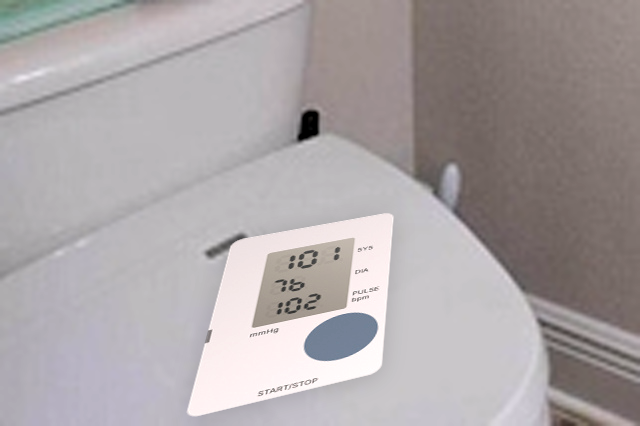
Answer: 101mmHg
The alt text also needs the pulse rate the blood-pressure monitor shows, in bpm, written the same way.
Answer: 102bpm
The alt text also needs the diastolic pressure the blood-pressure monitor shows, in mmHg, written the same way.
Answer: 76mmHg
